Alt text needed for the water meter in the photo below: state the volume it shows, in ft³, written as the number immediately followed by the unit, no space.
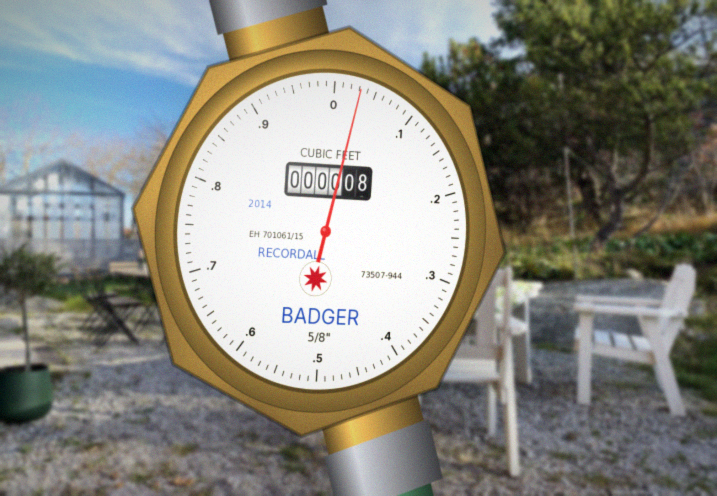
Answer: 8.03ft³
